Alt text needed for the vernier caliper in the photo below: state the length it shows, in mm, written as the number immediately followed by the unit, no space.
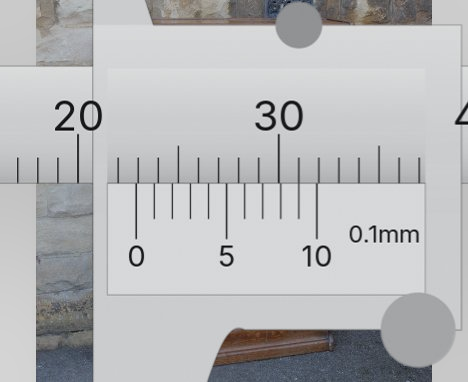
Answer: 22.9mm
